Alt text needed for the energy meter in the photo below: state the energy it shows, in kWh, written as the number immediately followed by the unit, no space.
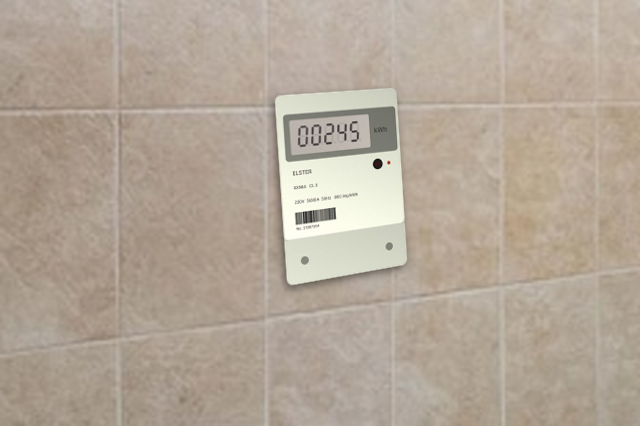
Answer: 245kWh
